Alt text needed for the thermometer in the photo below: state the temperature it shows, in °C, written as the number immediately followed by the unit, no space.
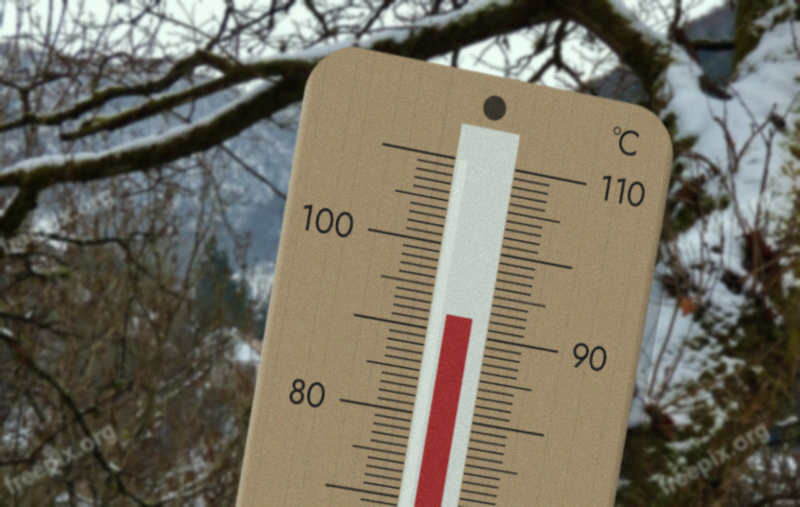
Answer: 92°C
